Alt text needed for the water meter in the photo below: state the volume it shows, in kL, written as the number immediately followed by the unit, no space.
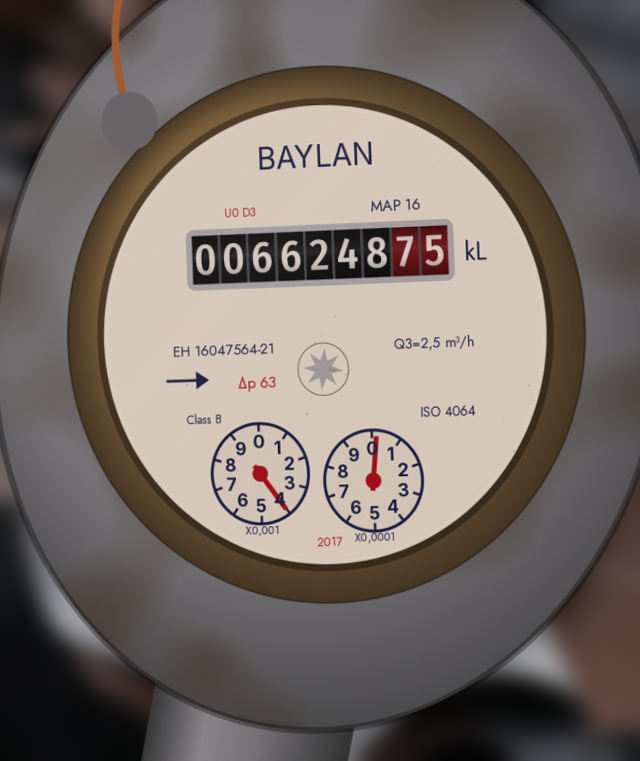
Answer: 66248.7540kL
